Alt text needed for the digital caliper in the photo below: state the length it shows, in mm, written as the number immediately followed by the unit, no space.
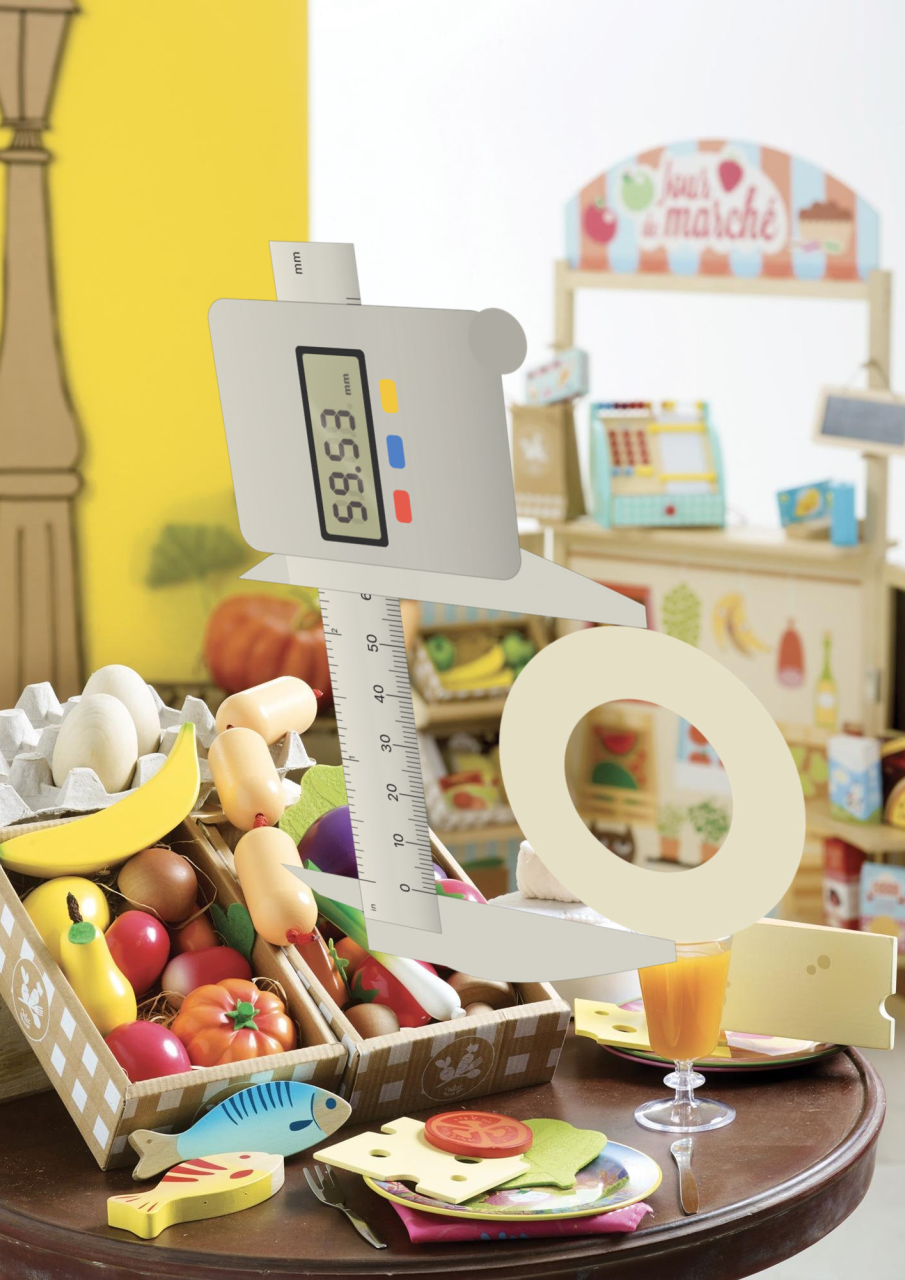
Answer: 59.53mm
